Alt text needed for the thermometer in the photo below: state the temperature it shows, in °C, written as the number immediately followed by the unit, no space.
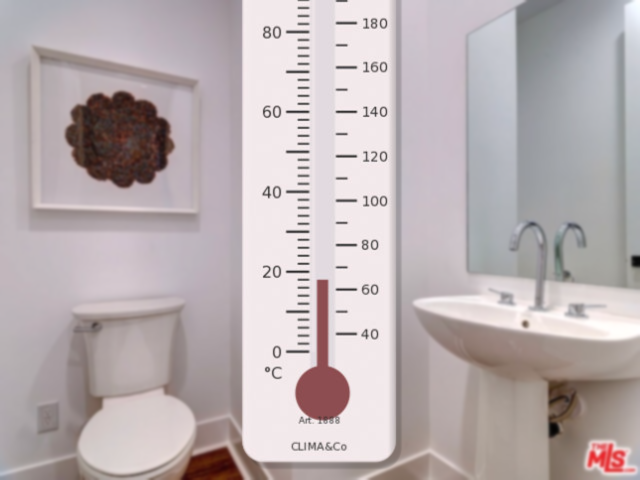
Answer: 18°C
